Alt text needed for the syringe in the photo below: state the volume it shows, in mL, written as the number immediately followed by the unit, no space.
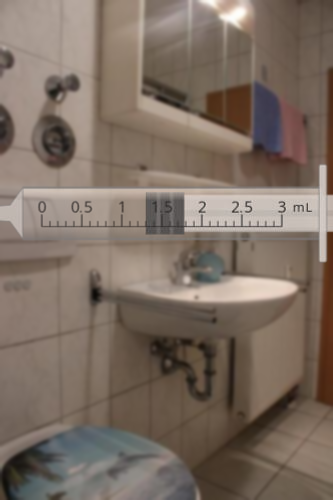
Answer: 1.3mL
